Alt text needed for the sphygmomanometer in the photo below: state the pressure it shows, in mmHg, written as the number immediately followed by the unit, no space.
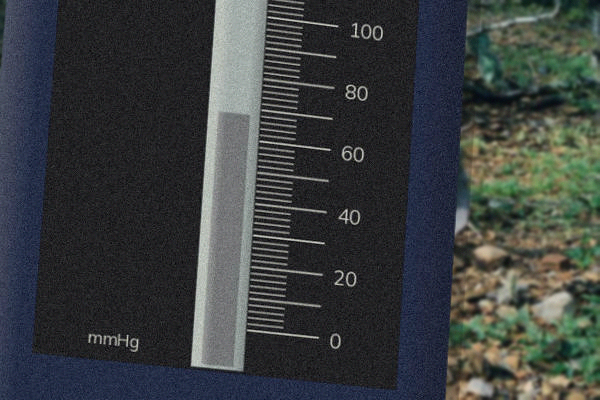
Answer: 68mmHg
